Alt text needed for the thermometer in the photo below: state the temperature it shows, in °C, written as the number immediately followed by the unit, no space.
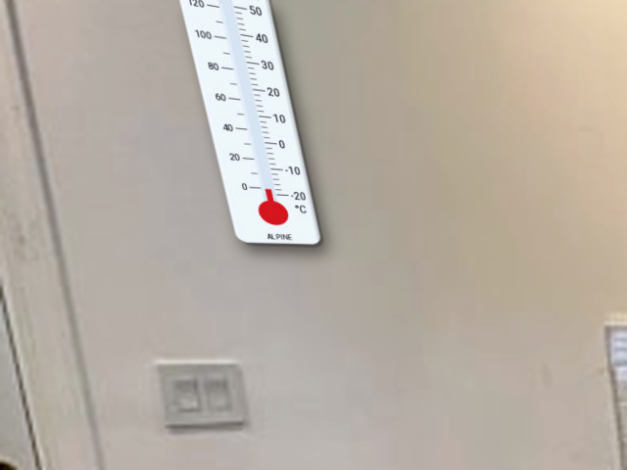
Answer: -18°C
